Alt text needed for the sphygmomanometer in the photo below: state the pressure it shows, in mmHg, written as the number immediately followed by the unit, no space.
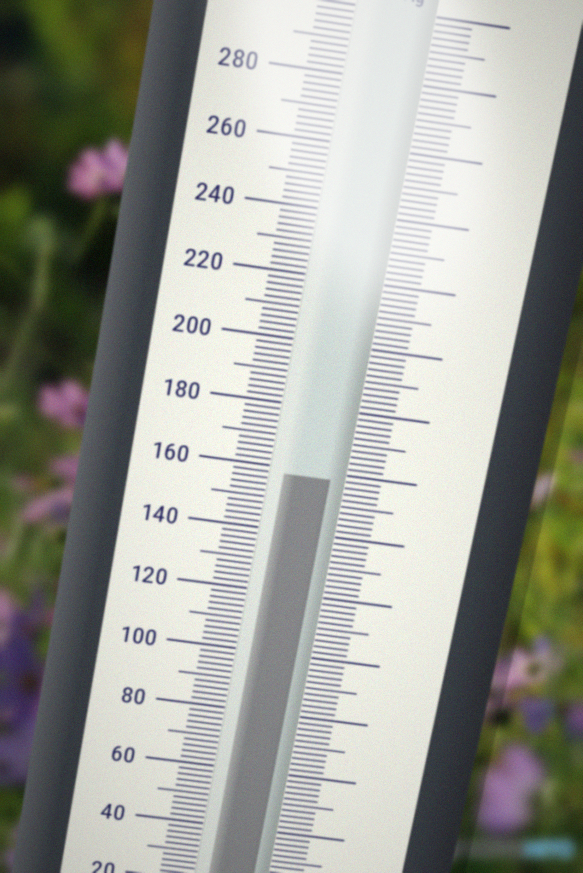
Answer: 158mmHg
